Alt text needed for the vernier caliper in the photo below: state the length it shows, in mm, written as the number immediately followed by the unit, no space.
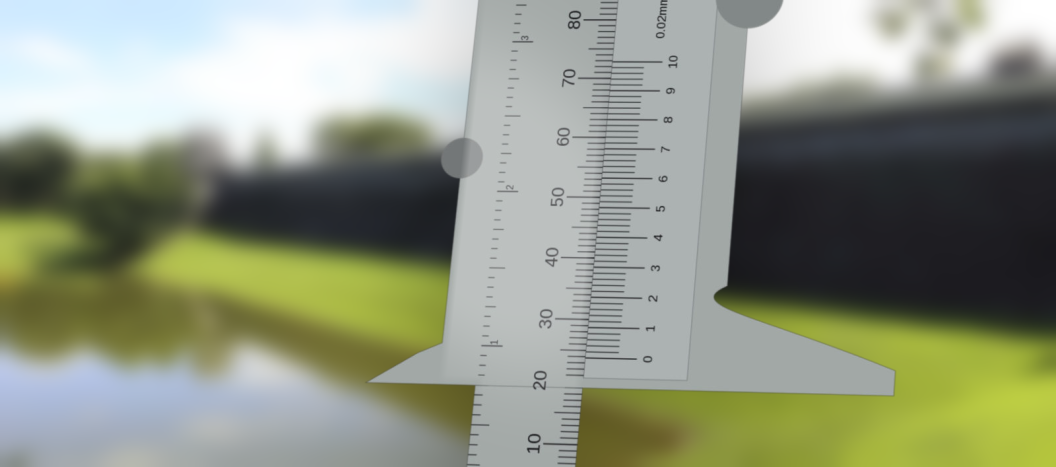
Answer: 23.8mm
